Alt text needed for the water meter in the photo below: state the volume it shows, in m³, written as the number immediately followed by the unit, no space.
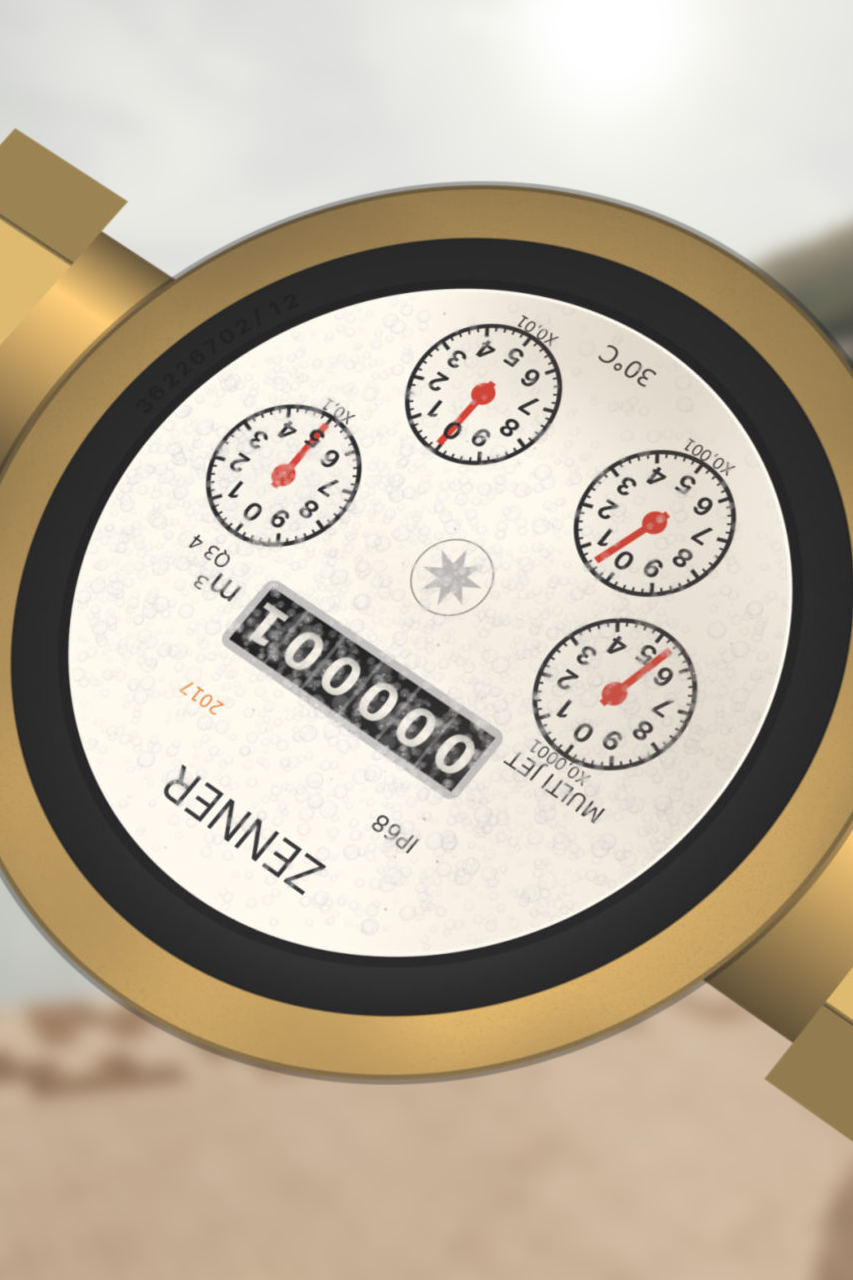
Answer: 1.5005m³
